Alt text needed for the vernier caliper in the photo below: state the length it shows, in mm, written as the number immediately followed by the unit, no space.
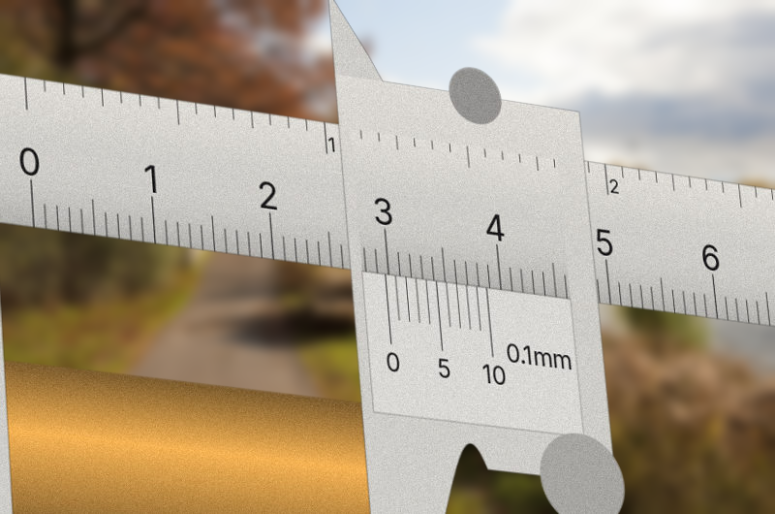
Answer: 29.7mm
